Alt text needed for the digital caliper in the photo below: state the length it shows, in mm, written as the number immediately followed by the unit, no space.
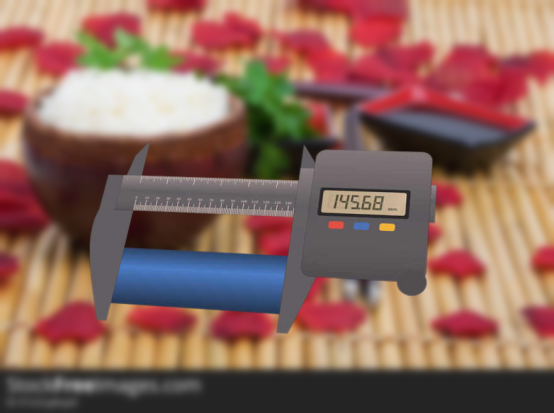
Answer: 145.68mm
